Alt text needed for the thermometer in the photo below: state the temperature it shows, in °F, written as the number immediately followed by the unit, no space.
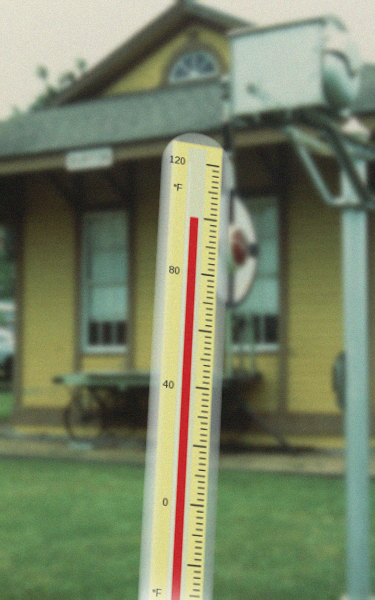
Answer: 100°F
